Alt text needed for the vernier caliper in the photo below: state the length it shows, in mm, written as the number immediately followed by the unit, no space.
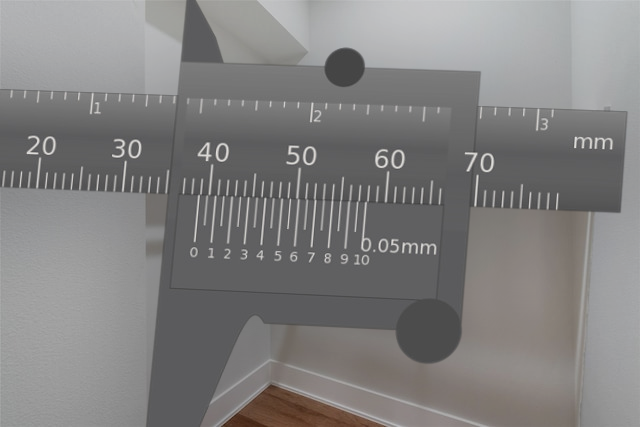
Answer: 38.8mm
